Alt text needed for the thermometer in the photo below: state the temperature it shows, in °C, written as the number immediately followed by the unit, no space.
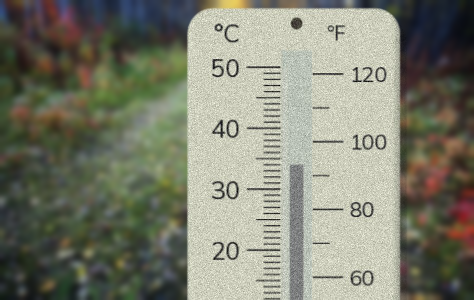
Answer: 34°C
